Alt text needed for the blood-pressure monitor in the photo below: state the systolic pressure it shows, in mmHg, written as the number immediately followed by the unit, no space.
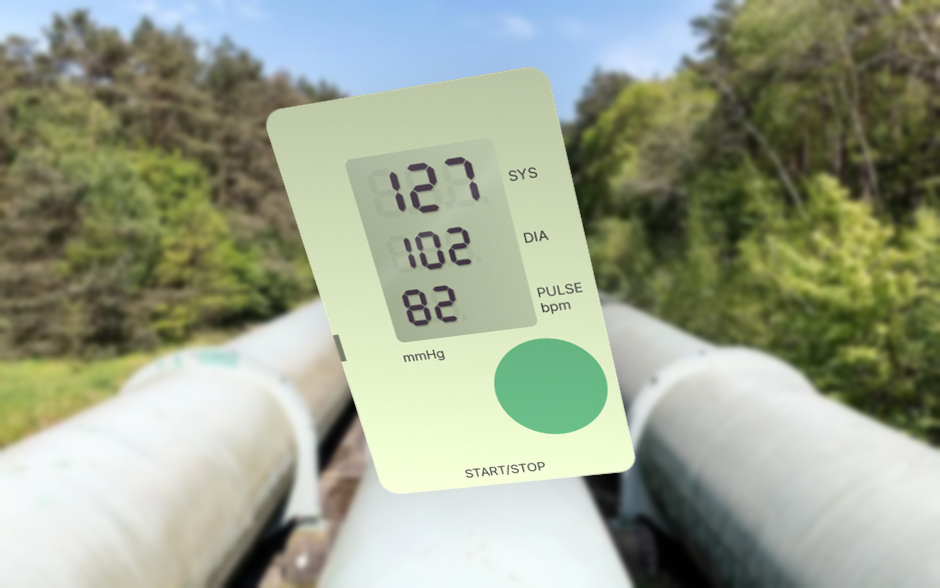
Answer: 127mmHg
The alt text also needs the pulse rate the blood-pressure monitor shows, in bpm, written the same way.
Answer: 82bpm
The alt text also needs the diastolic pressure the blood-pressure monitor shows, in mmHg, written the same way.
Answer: 102mmHg
